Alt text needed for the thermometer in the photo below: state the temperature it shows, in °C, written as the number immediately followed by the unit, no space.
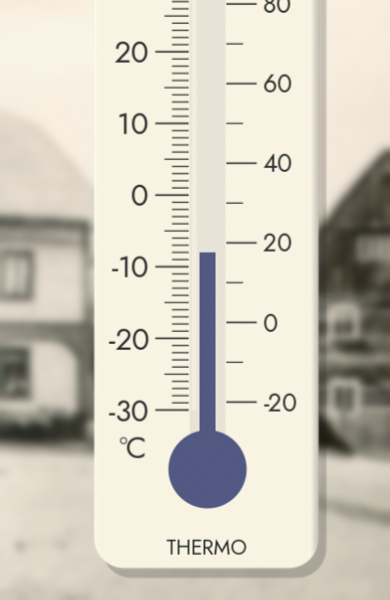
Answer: -8°C
